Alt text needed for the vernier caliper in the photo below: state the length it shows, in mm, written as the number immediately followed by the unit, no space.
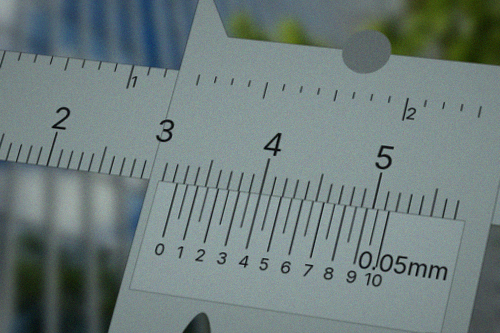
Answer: 32.4mm
